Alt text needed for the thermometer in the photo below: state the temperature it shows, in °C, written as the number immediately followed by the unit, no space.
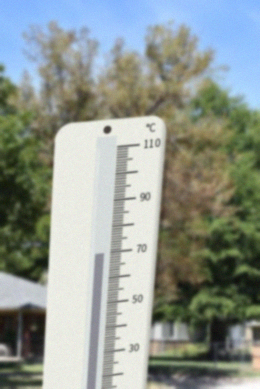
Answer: 70°C
